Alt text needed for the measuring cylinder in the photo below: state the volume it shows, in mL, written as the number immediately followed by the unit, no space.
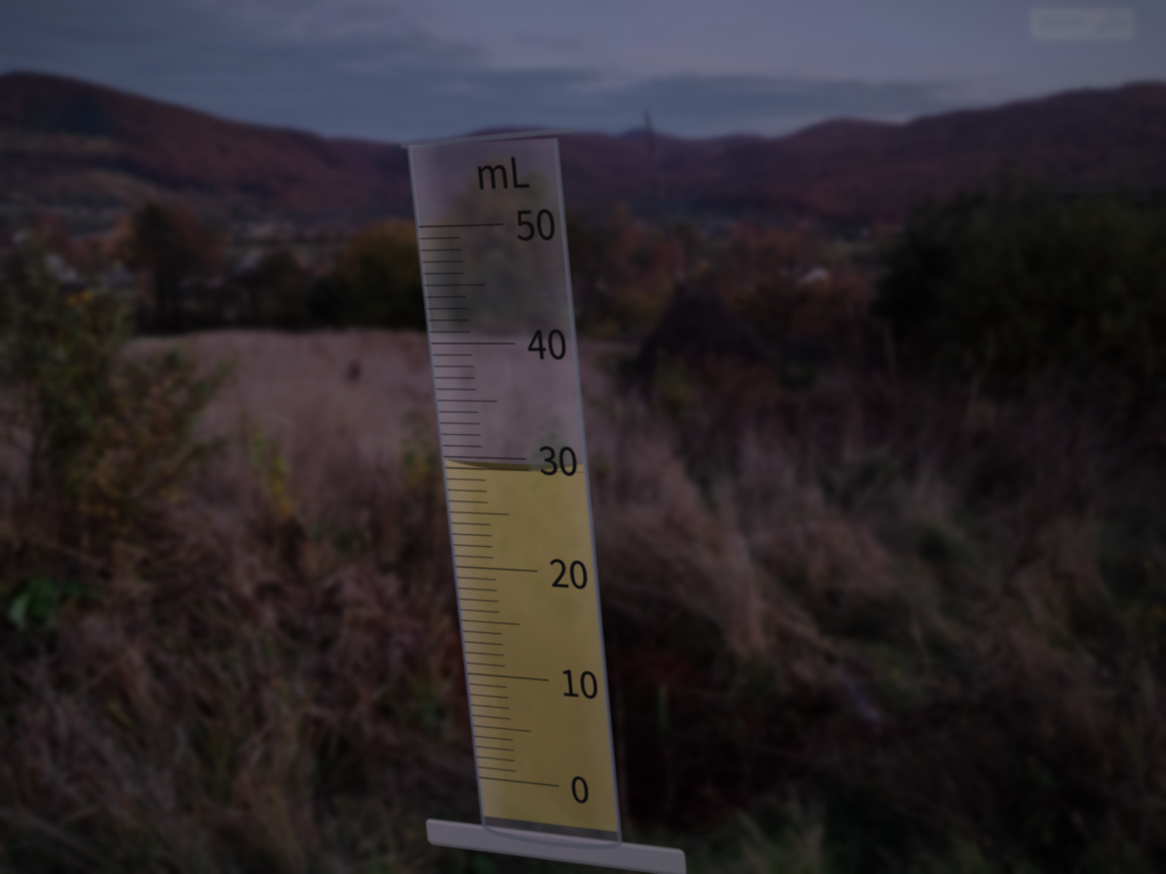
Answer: 29mL
